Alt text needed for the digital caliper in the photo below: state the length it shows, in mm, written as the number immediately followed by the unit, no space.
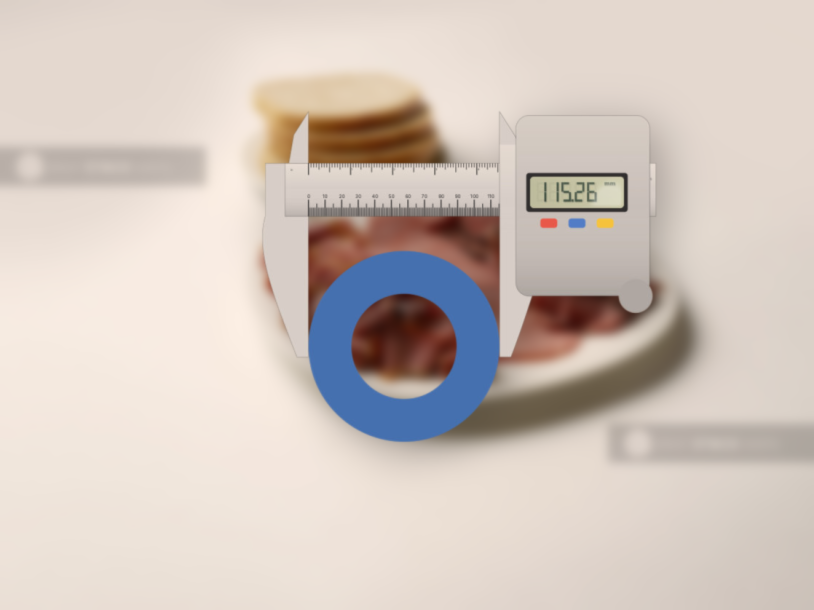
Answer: 115.26mm
